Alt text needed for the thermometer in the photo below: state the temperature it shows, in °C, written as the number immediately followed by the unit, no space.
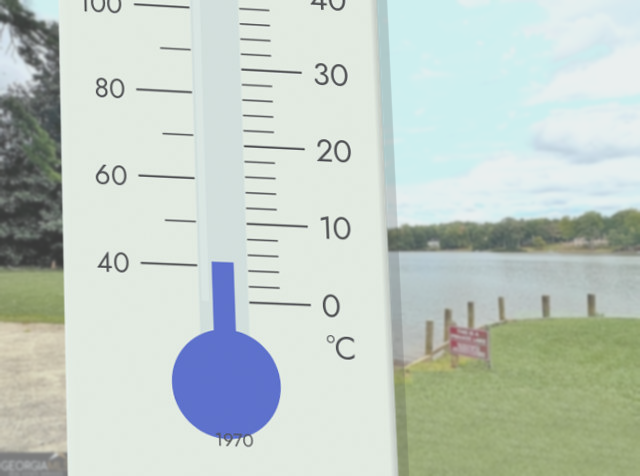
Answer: 5°C
